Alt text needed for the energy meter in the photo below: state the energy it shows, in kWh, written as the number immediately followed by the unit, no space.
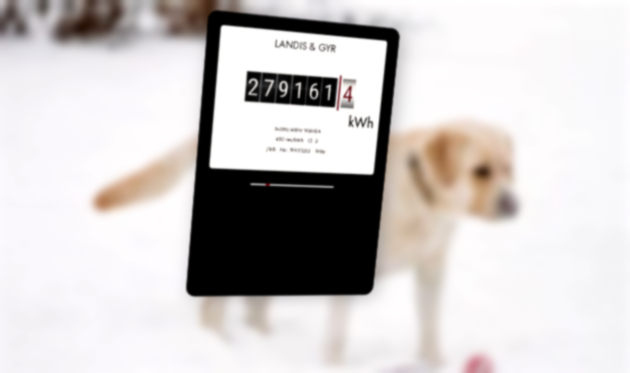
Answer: 279161.4kWh
